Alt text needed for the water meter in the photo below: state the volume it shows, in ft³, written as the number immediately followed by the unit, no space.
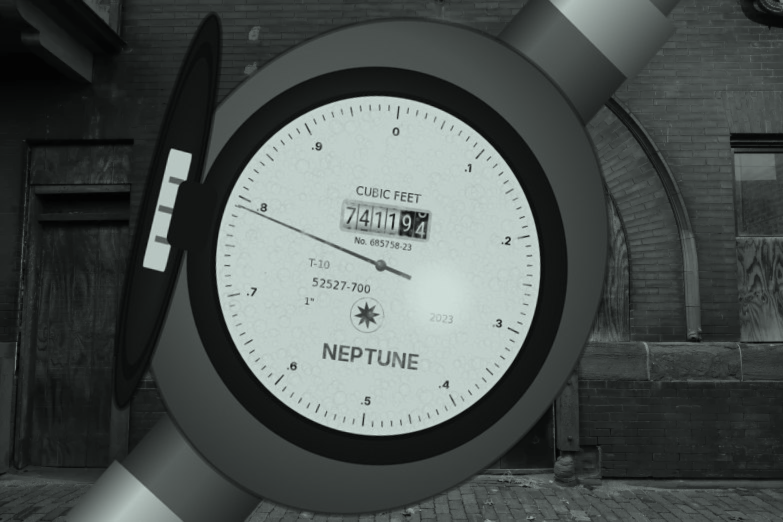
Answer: 741193.79ft³
